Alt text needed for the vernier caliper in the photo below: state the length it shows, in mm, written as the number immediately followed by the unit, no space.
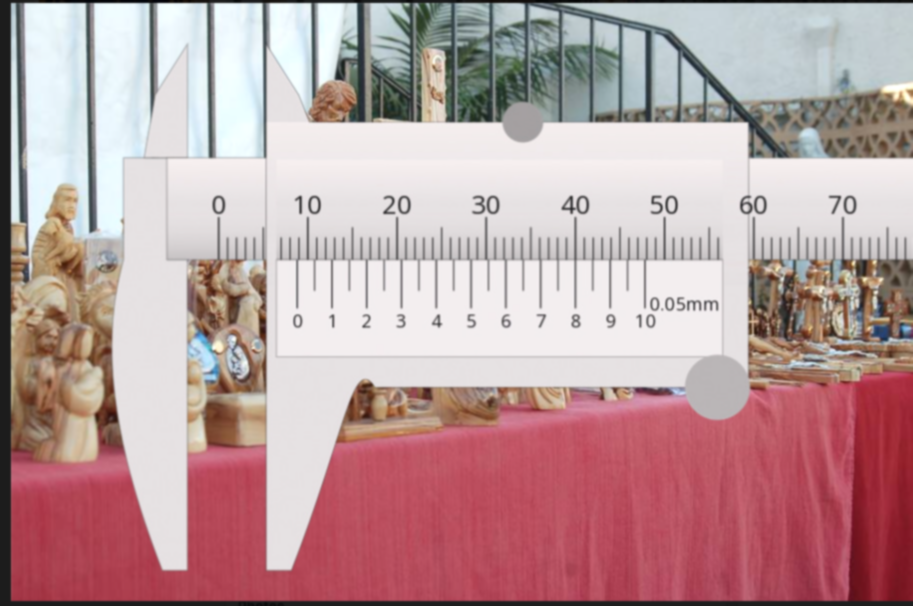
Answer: 8.8mm
